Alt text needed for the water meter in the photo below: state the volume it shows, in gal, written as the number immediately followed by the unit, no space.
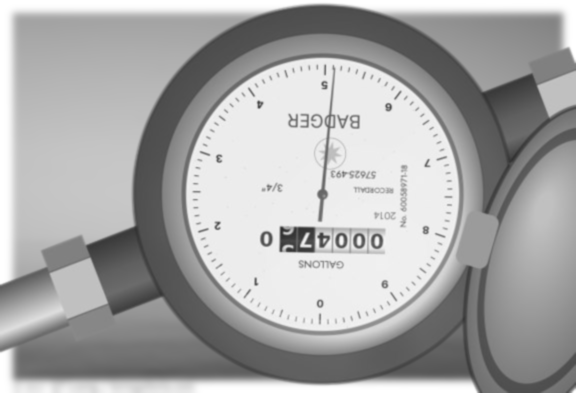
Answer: 4755.1gal
